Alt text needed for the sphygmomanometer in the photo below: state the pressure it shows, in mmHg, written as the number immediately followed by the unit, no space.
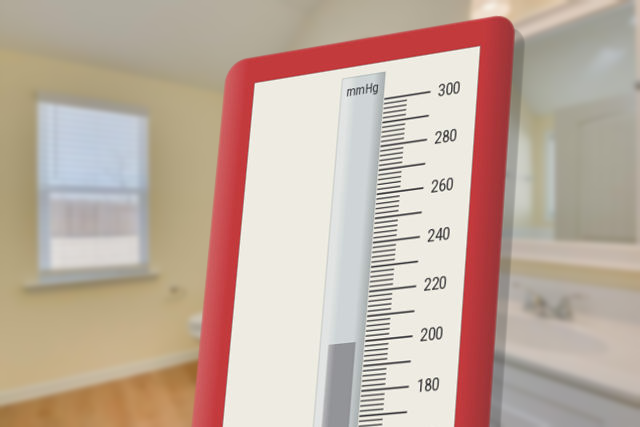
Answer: 200mmHg
